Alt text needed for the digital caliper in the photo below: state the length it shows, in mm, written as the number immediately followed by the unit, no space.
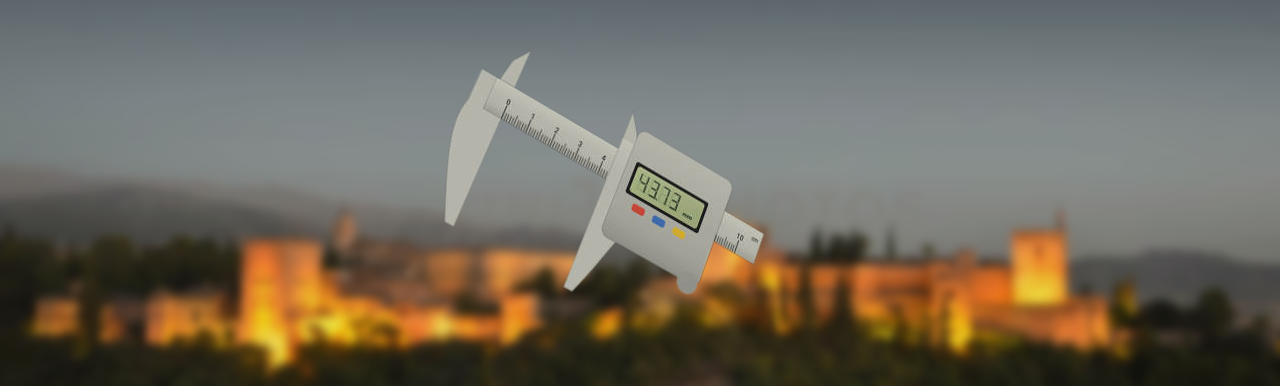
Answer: 43.73mm
